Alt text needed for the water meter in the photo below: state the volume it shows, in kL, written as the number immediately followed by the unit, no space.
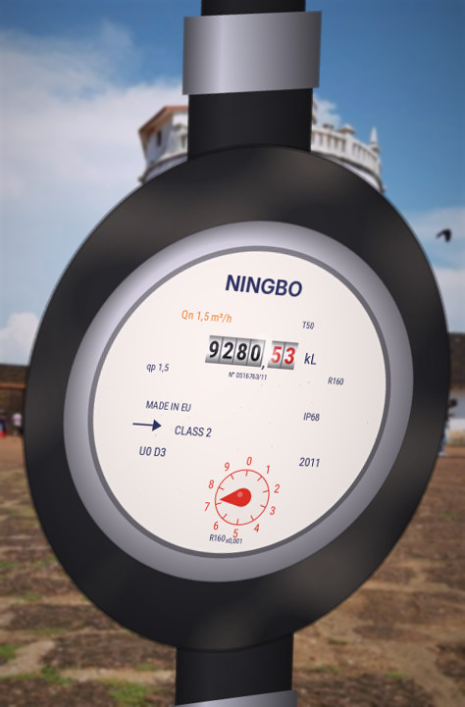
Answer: 9280.537kL
